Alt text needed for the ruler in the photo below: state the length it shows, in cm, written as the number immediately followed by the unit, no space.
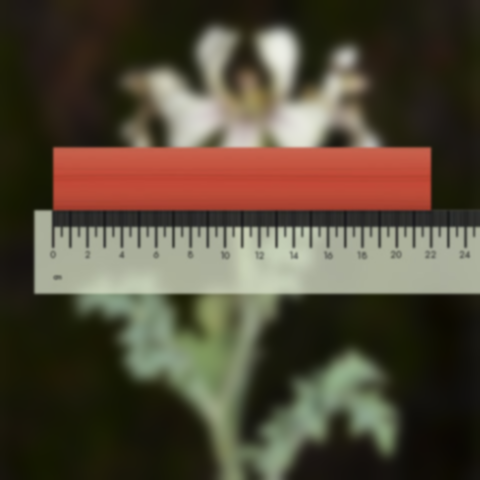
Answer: 22cm
